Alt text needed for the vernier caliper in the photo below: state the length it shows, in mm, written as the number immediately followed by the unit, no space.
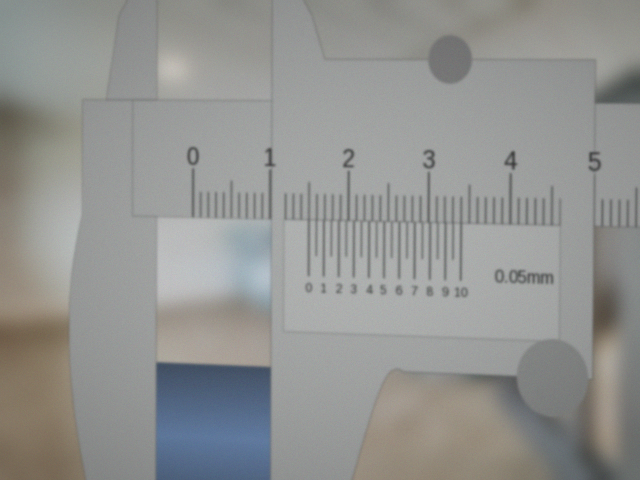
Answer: 15.0mm
